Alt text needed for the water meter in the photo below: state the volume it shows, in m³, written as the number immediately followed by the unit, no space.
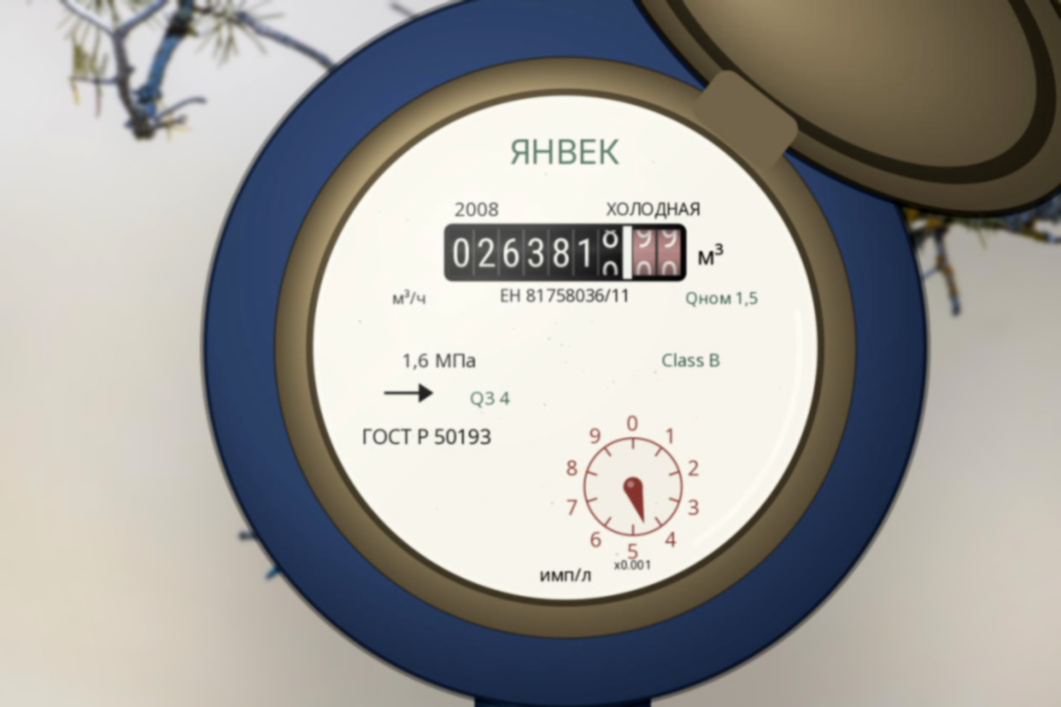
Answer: 263818.994m³
